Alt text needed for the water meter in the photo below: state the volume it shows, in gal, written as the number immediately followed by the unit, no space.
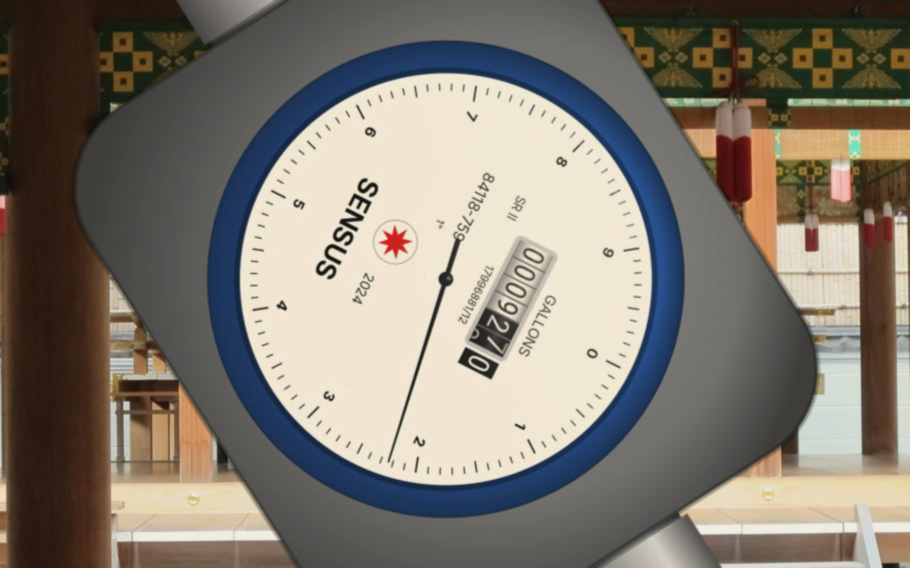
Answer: 9272.2gal
